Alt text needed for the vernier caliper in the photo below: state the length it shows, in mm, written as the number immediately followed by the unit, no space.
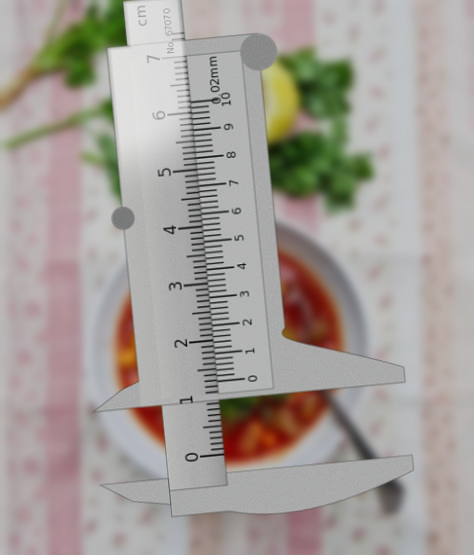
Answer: 12.8mm
